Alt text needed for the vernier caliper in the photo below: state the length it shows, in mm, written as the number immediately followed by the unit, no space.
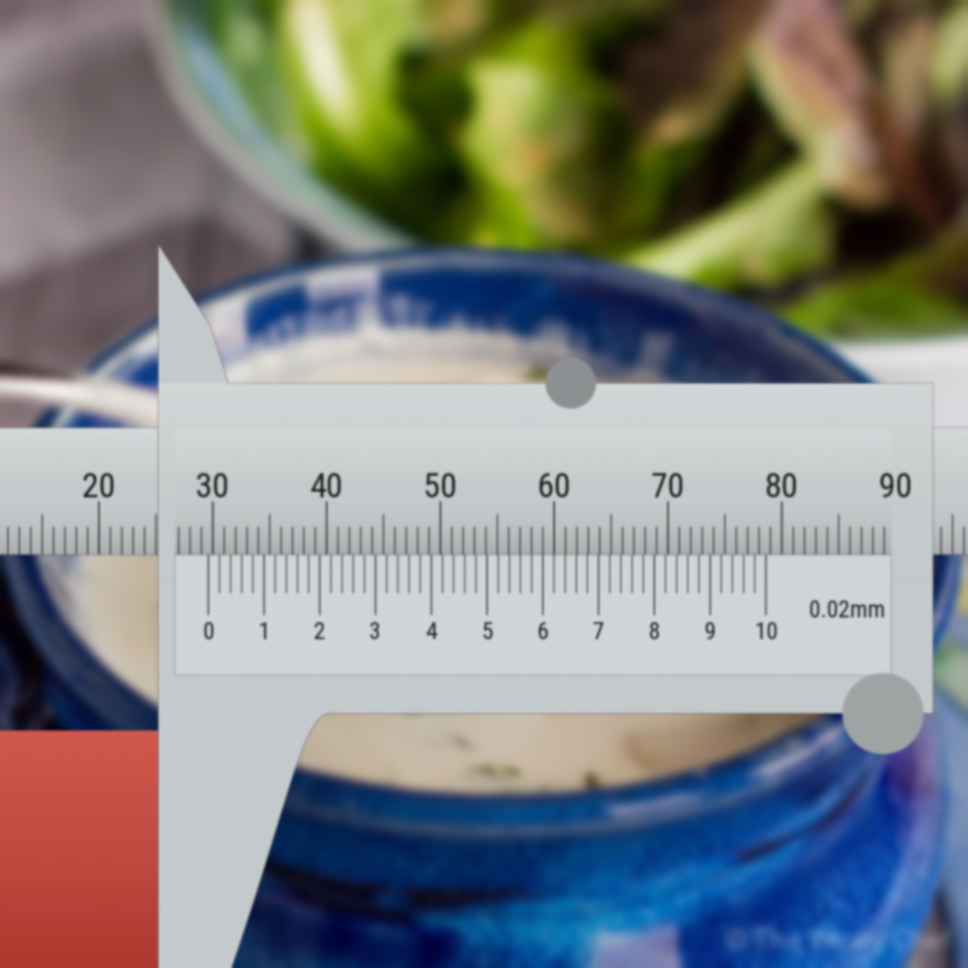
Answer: 29.6mm
